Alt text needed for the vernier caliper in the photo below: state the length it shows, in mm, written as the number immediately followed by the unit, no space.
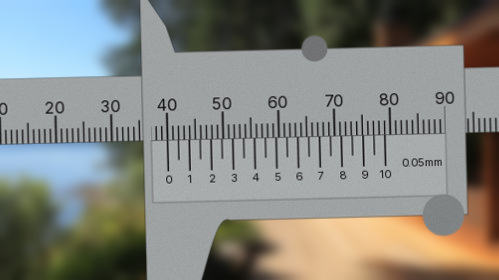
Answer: 40.0mm
